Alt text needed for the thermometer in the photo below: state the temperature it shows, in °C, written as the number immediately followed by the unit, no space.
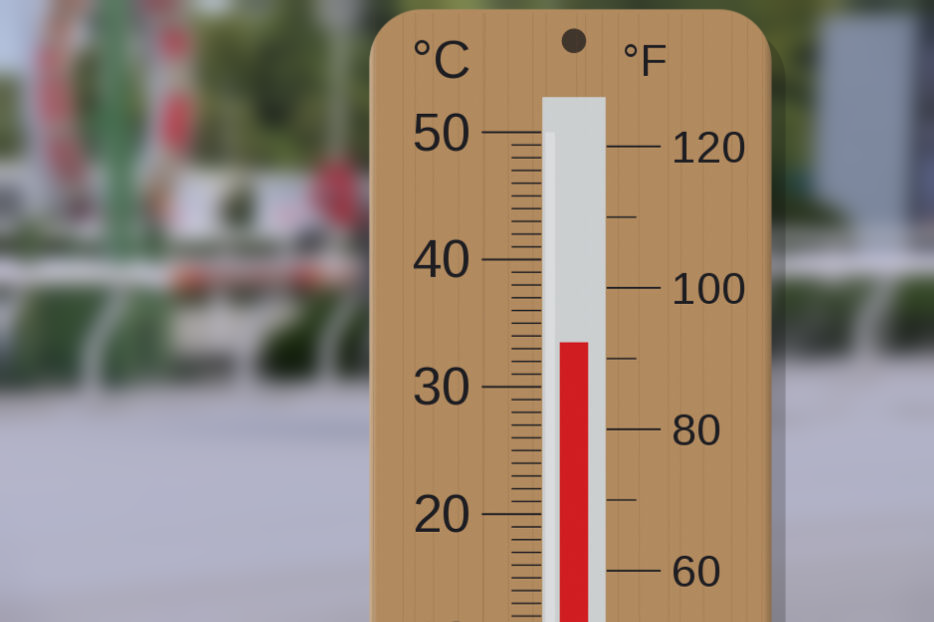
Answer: 33.5°C
